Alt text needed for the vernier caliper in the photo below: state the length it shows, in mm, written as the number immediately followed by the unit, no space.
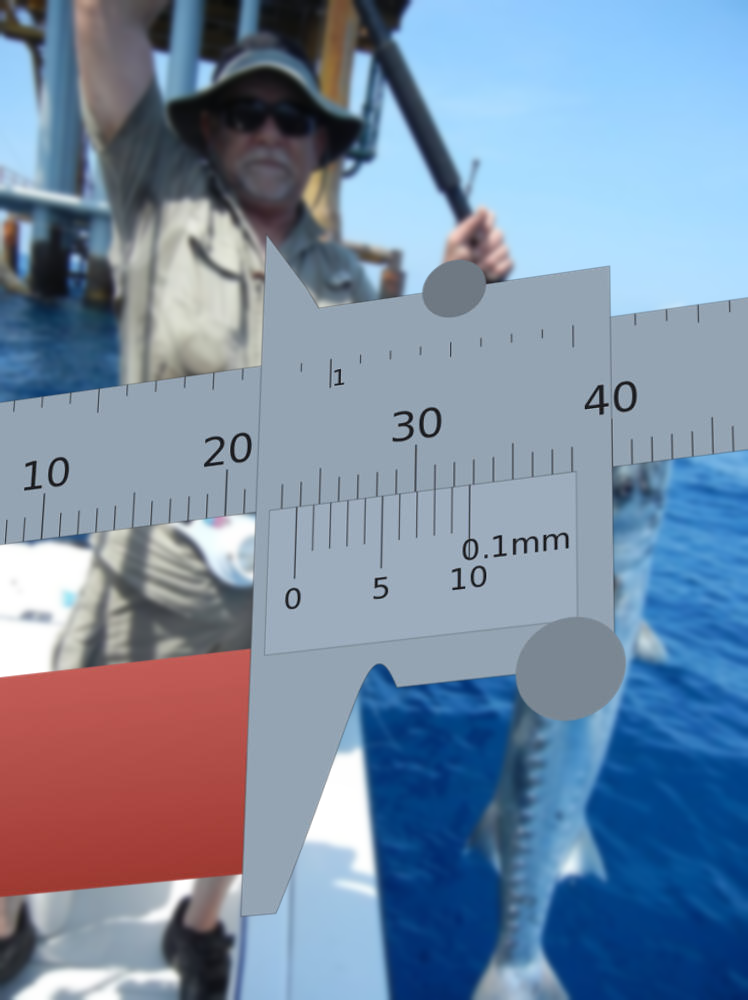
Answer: 23.8mm
